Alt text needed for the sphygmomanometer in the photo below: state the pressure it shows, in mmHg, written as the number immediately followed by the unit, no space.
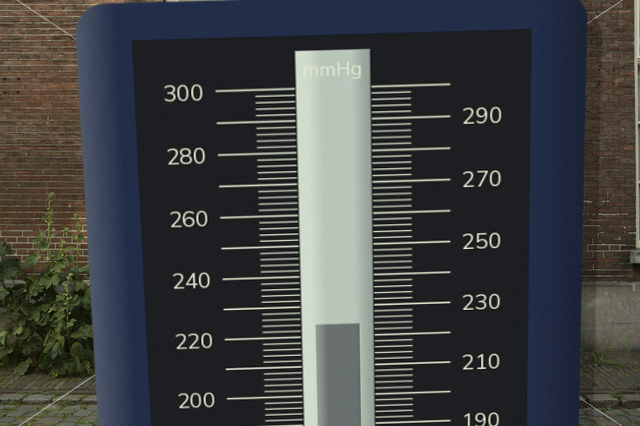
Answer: 224mmHg
